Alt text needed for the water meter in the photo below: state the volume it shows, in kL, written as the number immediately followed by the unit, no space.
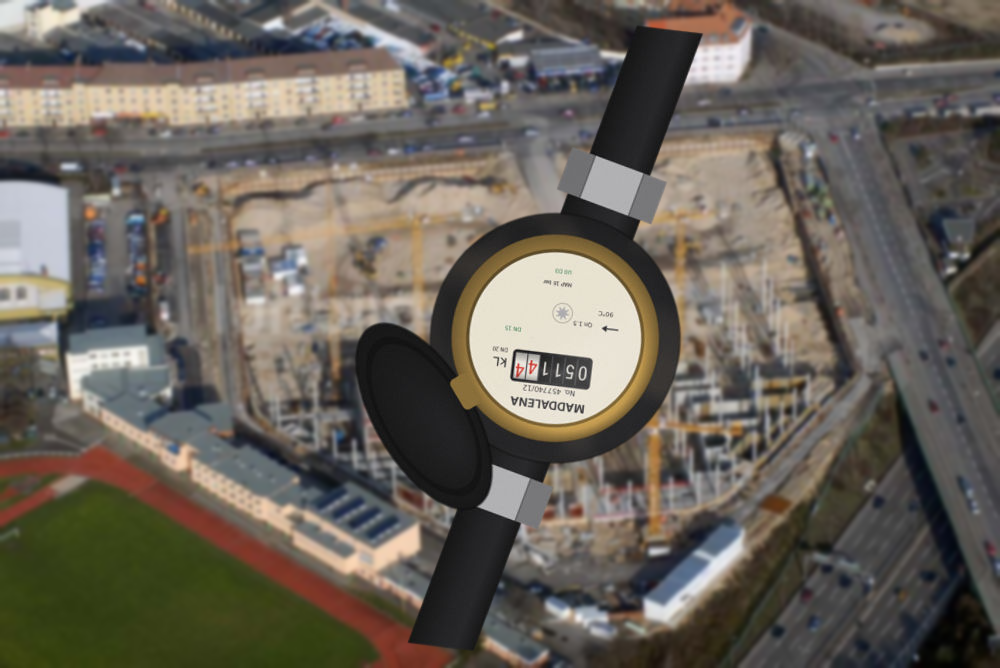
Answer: 511.44kL
